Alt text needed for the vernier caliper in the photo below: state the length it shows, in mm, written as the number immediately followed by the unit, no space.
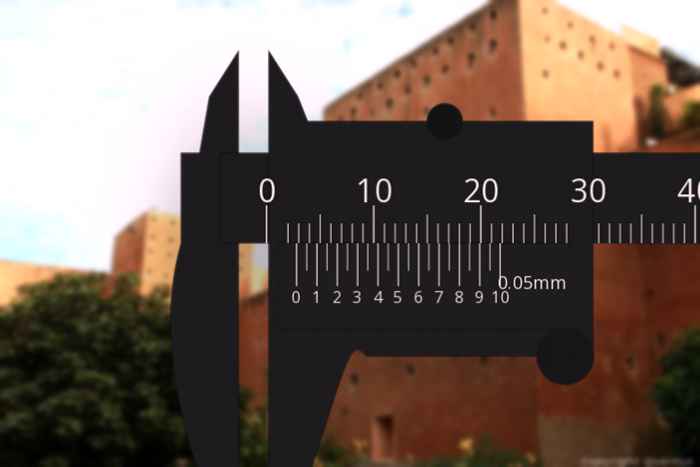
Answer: 2.8mm
